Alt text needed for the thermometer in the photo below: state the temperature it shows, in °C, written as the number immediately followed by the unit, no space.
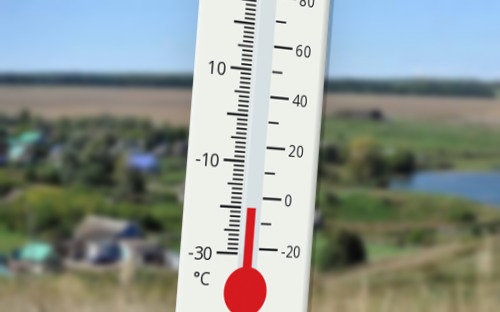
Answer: -20°C
